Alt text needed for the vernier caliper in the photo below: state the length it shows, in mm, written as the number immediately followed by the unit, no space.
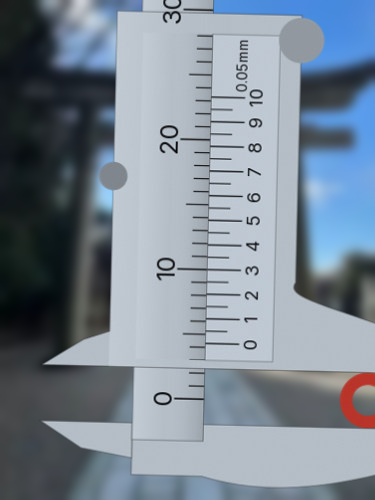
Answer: 4.3mm
